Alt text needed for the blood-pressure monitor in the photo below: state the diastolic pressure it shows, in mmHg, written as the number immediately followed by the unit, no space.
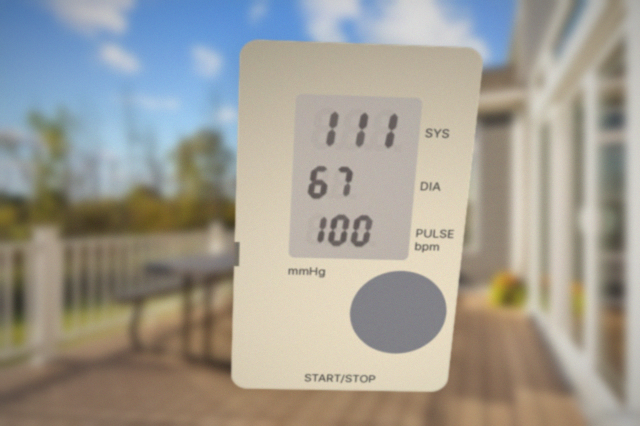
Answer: 67mmHg
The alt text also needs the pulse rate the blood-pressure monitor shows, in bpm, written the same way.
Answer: 100bpm
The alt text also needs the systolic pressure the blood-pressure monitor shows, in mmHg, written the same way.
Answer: 111mmHg
